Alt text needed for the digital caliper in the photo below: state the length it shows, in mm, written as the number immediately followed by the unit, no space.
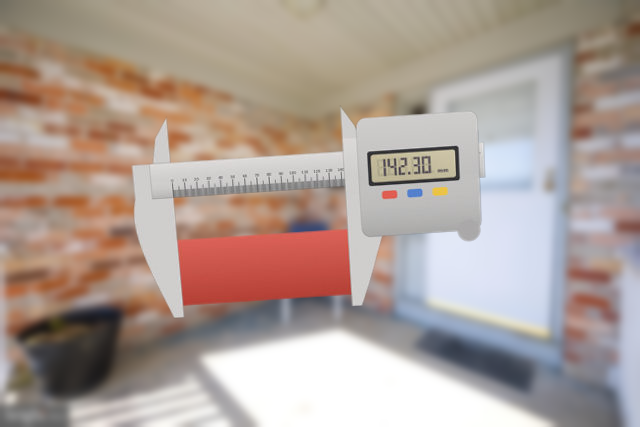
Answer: 142.30mm
